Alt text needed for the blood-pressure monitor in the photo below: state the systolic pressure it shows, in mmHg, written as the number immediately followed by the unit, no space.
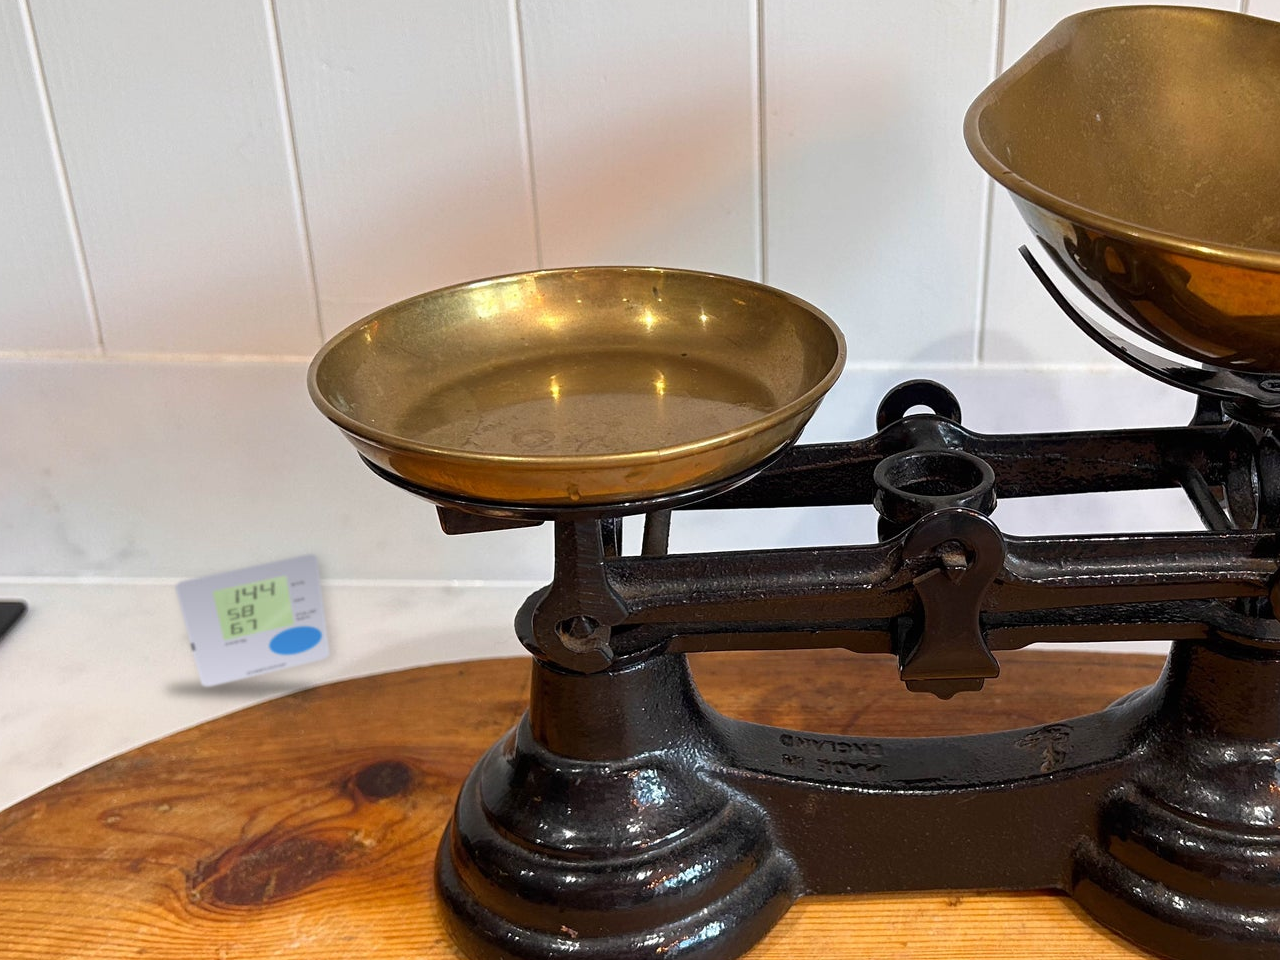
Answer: 144mmHg
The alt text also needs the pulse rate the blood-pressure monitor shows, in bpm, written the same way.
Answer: 67bpm
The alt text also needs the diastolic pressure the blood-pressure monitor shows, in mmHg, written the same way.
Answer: 58mmHg
